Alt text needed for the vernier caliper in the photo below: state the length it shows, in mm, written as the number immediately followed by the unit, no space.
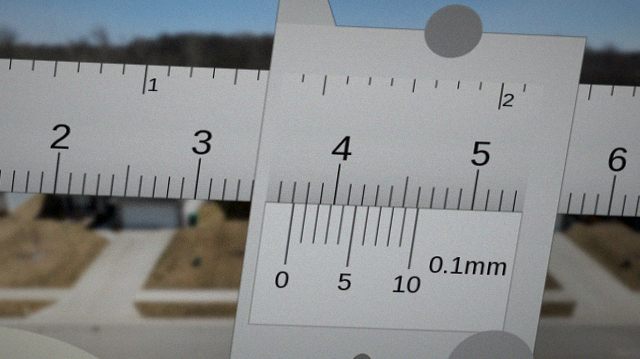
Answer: 37.1mm
